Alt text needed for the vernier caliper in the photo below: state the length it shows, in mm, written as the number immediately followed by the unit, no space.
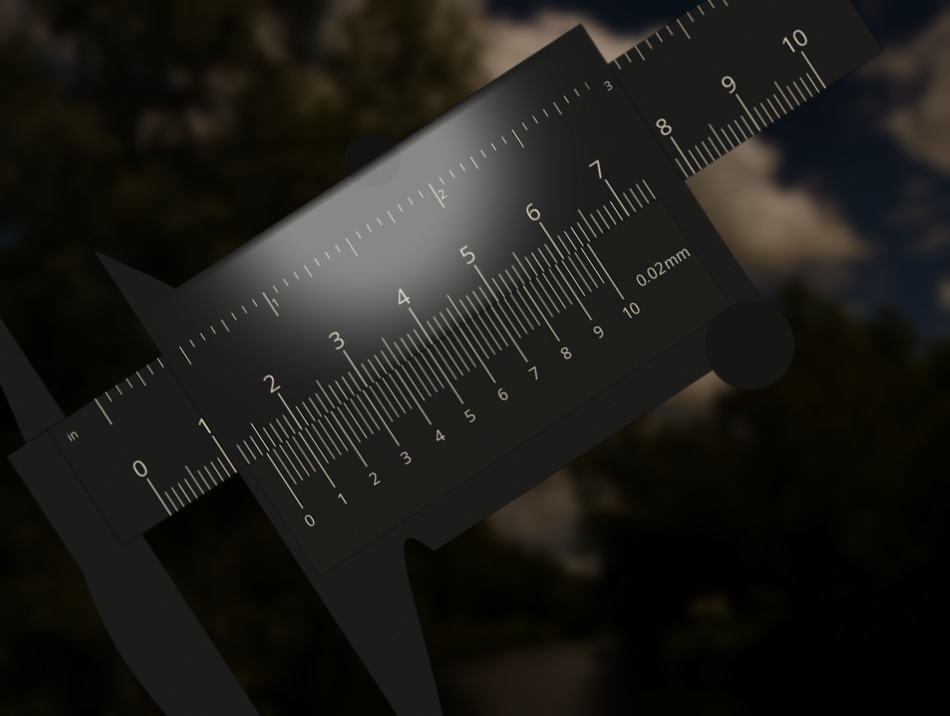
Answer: 14.6mm
